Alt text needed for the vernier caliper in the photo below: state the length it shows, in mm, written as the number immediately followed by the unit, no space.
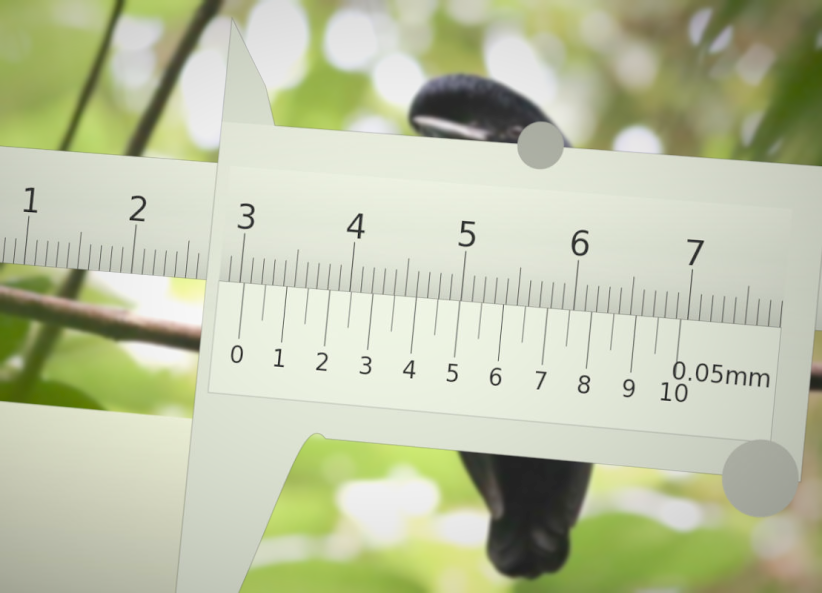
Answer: 30.4mm
